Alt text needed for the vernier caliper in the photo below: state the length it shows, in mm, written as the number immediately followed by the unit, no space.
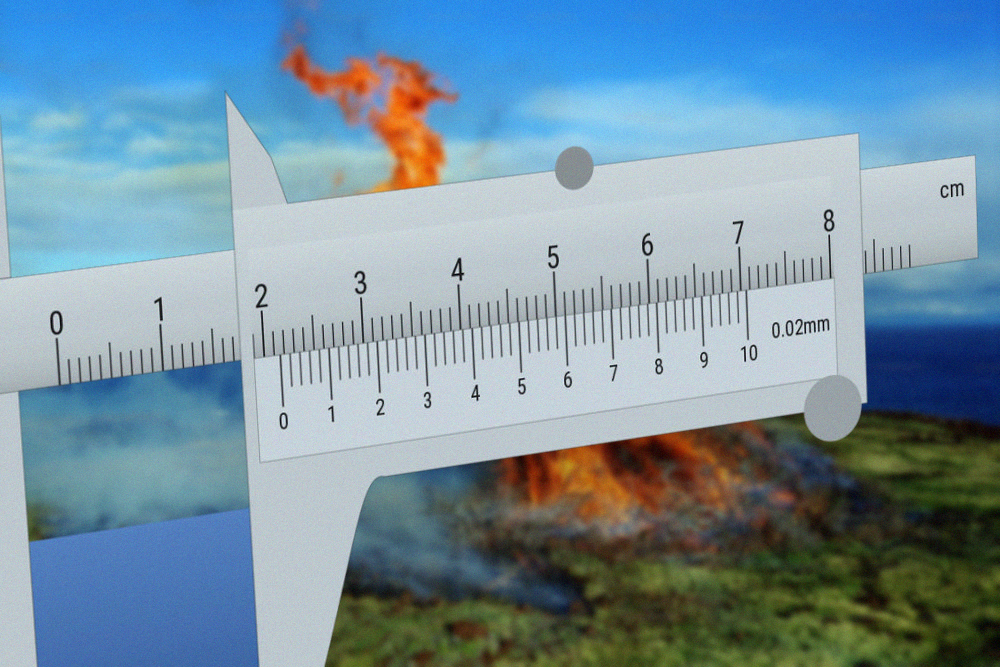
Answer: 21.6mm
